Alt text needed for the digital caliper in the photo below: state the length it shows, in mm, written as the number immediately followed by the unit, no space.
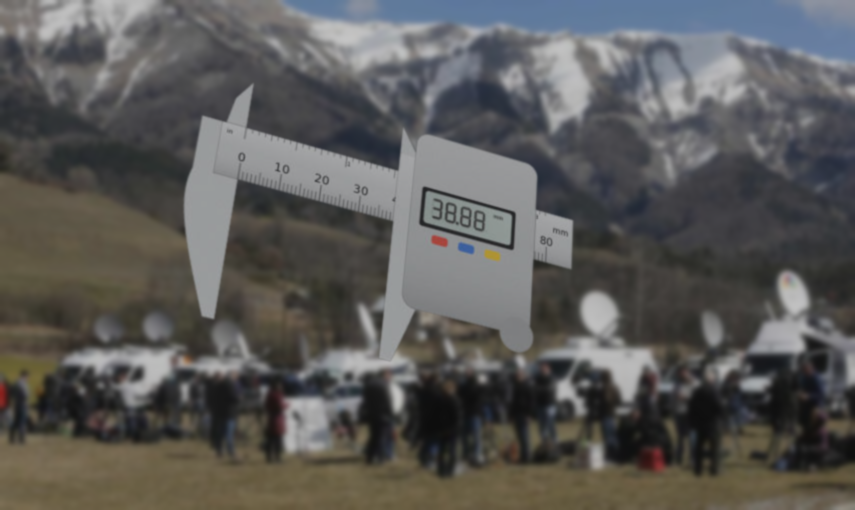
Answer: 38.88mm
